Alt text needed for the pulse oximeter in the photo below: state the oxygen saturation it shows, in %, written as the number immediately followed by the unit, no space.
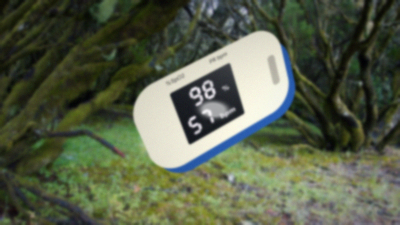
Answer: 98%
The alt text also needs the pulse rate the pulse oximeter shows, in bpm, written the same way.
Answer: 57bpm
